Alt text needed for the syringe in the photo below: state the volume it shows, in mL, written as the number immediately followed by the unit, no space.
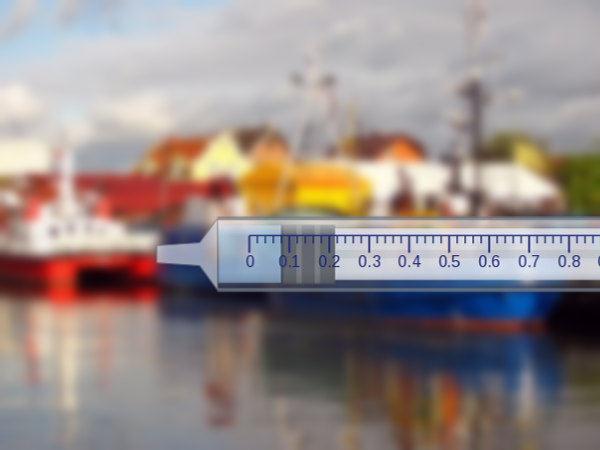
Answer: 0.08mL
